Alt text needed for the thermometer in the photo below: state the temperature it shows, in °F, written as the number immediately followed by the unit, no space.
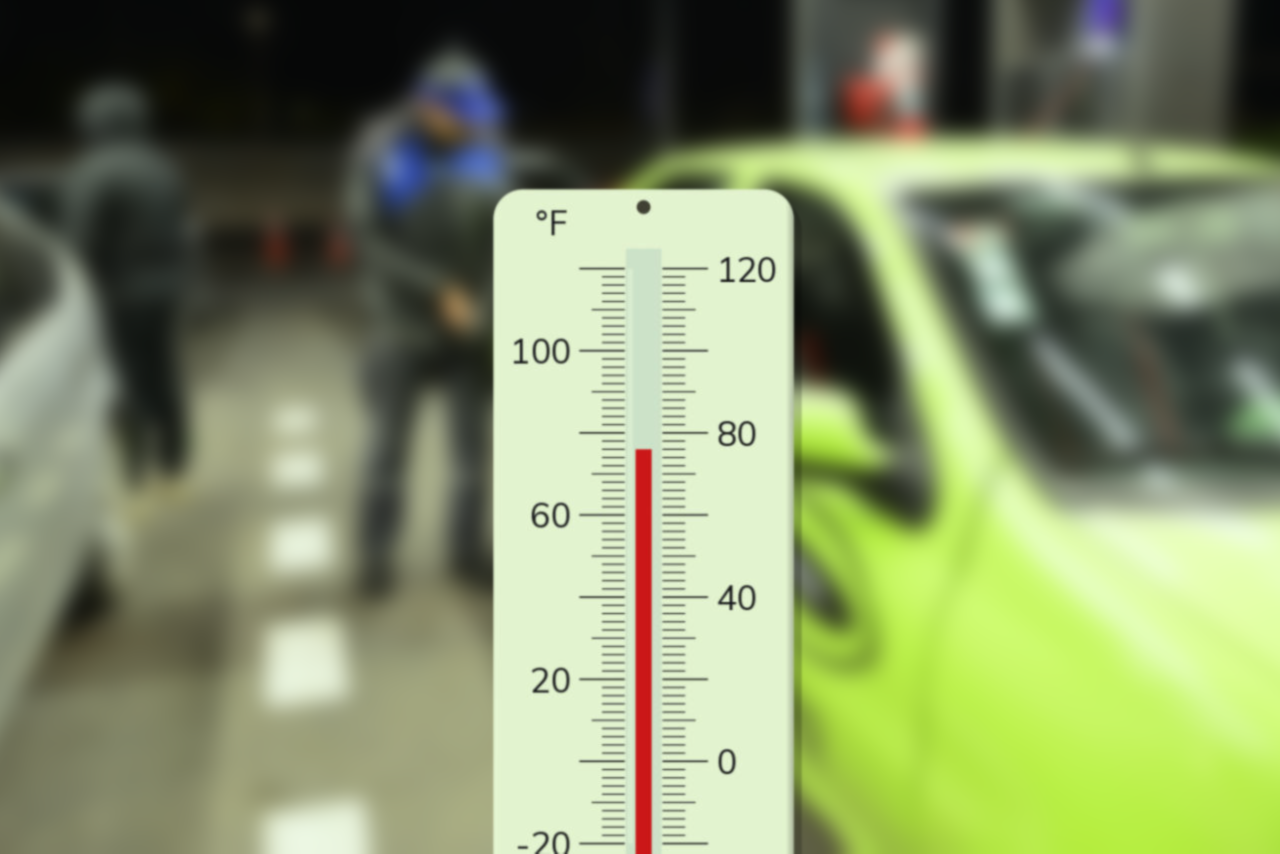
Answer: 76°F
